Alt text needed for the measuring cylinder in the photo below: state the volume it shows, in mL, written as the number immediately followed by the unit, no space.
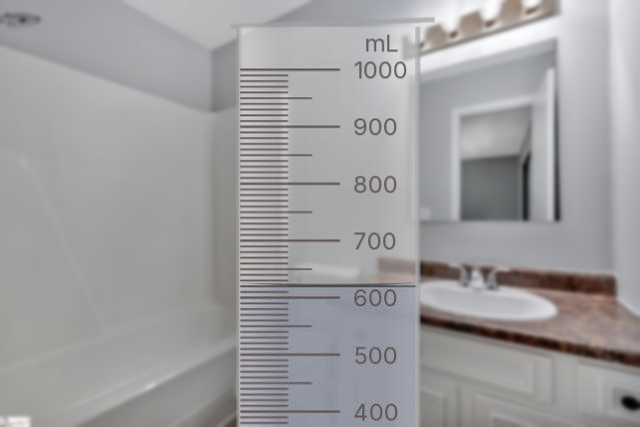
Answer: 620mL
